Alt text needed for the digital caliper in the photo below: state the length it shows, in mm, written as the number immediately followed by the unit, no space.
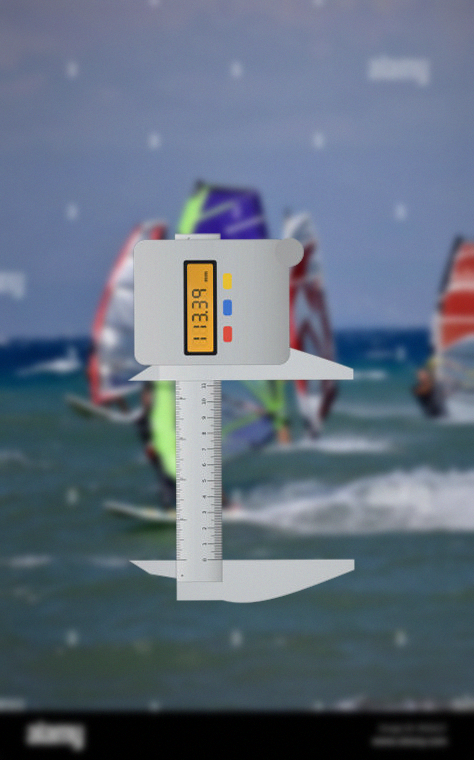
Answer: 113.39mm
